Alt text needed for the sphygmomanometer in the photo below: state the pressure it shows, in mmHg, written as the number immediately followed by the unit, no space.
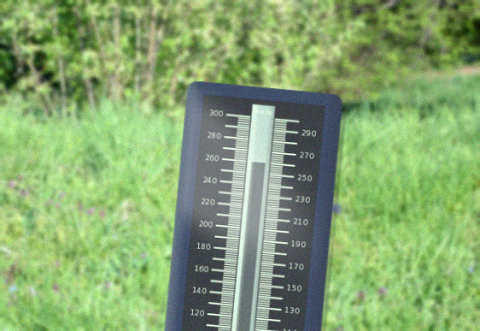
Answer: 260mmHg
